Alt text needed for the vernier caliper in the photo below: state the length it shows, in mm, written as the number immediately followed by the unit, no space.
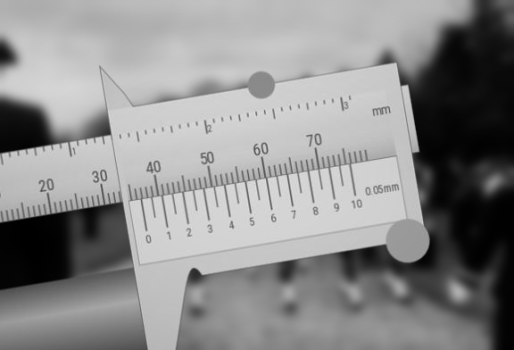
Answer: 36.8mm
